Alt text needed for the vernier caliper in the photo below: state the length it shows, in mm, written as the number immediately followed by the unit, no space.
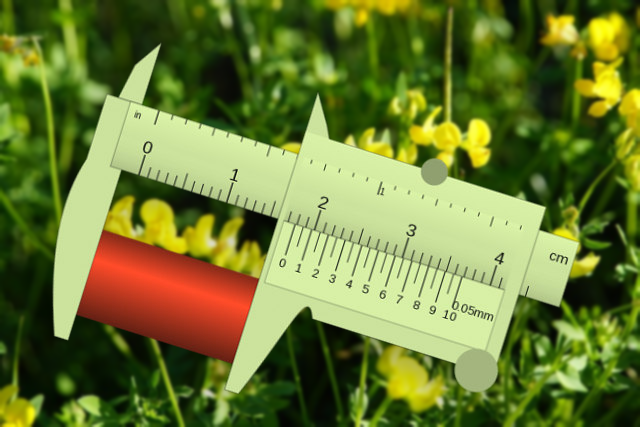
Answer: 17.8mm
